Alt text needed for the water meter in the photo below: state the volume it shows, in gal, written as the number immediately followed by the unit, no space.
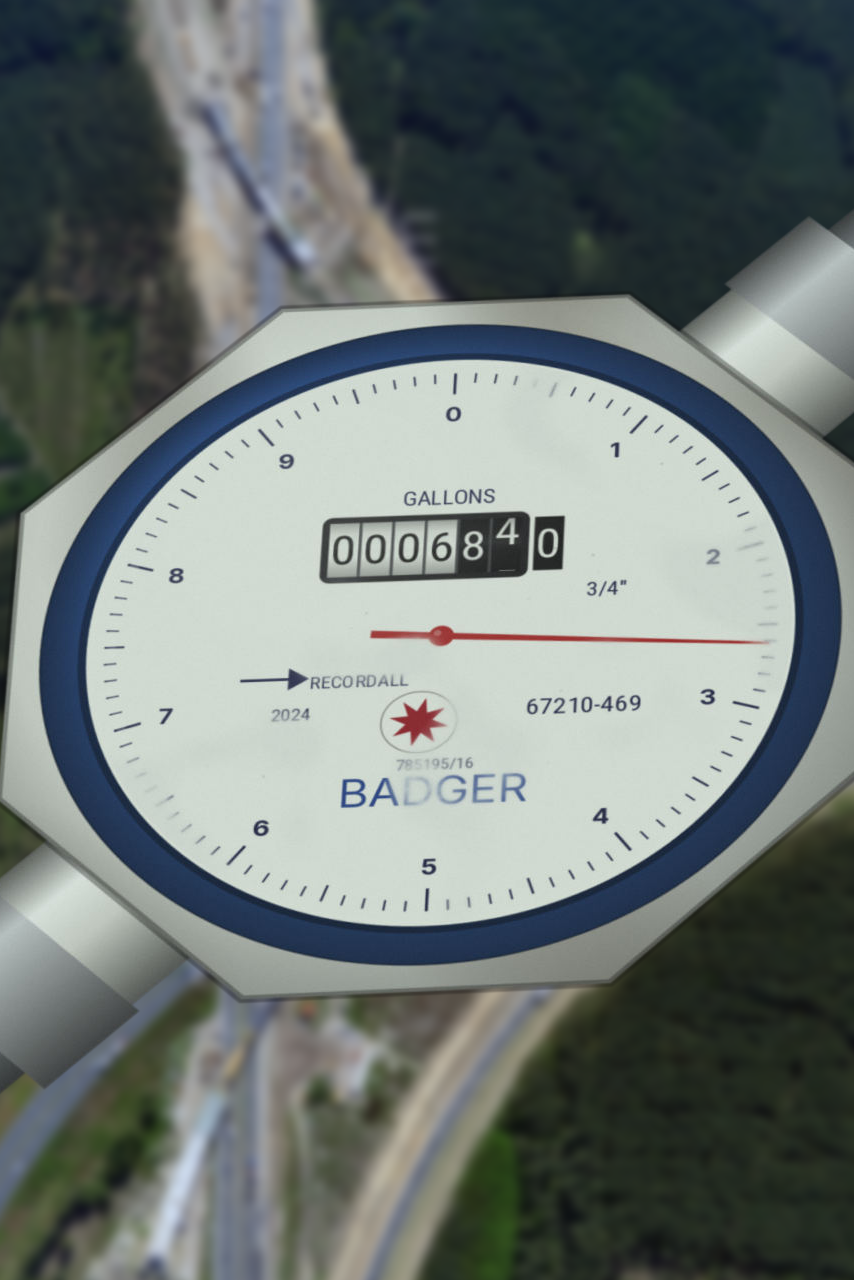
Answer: 6842.6gal
